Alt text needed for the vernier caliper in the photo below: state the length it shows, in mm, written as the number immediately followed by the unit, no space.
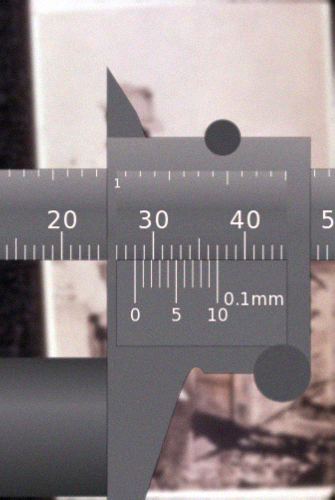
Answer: 28.0mm
